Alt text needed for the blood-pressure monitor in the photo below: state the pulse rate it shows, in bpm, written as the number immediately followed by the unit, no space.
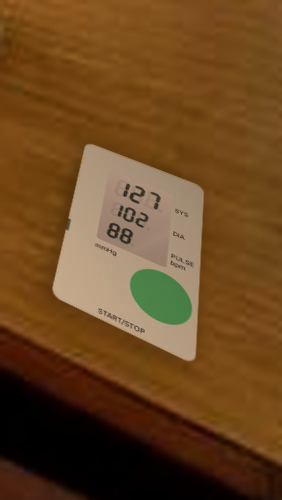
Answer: 88bpm
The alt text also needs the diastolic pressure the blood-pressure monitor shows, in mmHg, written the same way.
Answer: 102mmHg
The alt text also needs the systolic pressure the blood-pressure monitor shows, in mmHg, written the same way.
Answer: 127mmHg
